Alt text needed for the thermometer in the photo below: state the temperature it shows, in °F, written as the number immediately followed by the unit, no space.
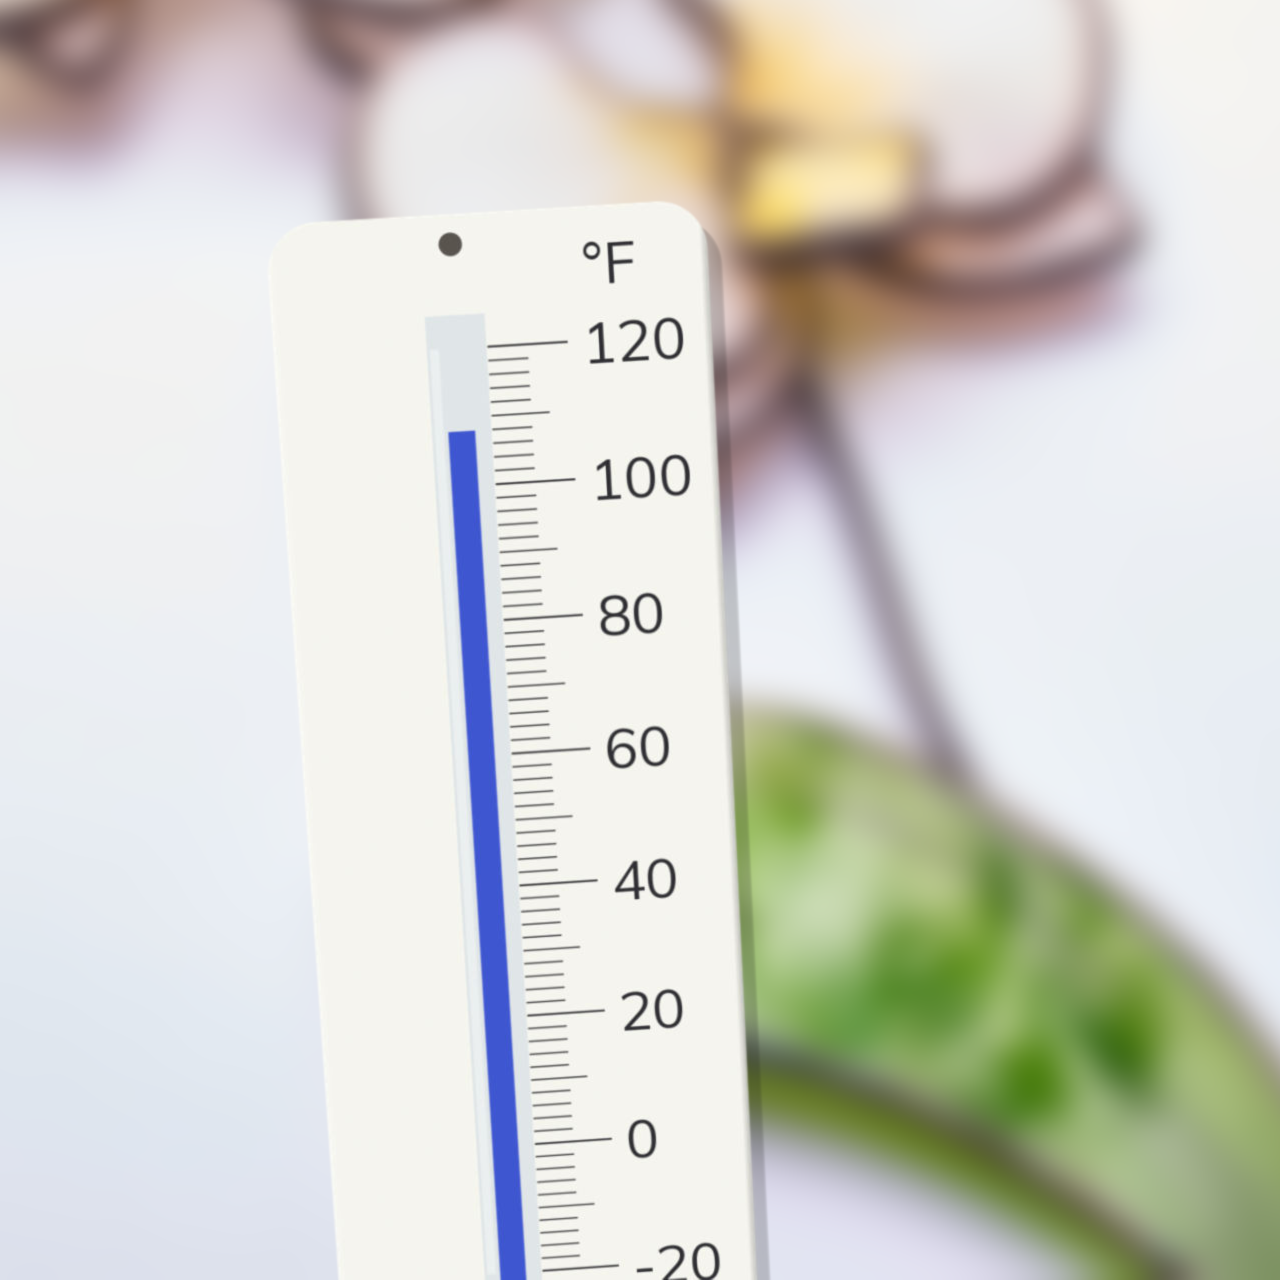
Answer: 108°F
